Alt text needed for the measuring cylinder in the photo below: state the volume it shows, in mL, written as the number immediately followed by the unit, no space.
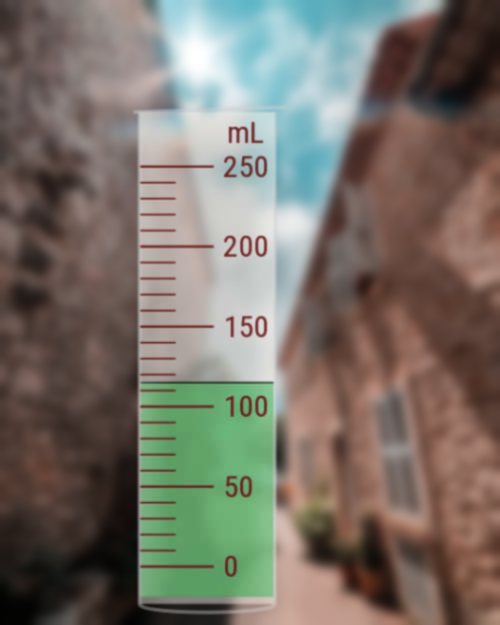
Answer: 115mL
